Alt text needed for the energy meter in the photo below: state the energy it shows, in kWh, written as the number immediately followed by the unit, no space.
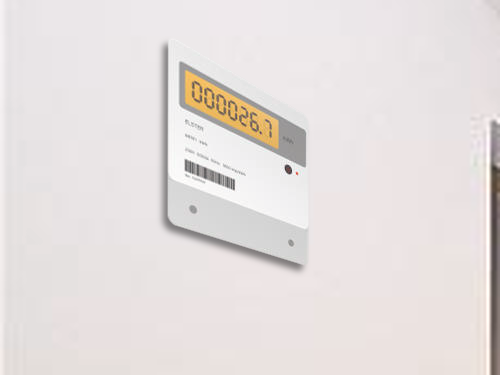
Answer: 26.7kWh
